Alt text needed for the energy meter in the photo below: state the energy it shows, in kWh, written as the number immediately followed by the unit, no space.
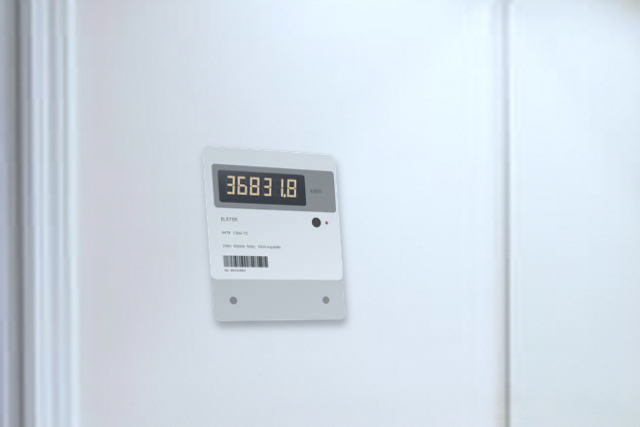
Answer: 36831.8kWh
